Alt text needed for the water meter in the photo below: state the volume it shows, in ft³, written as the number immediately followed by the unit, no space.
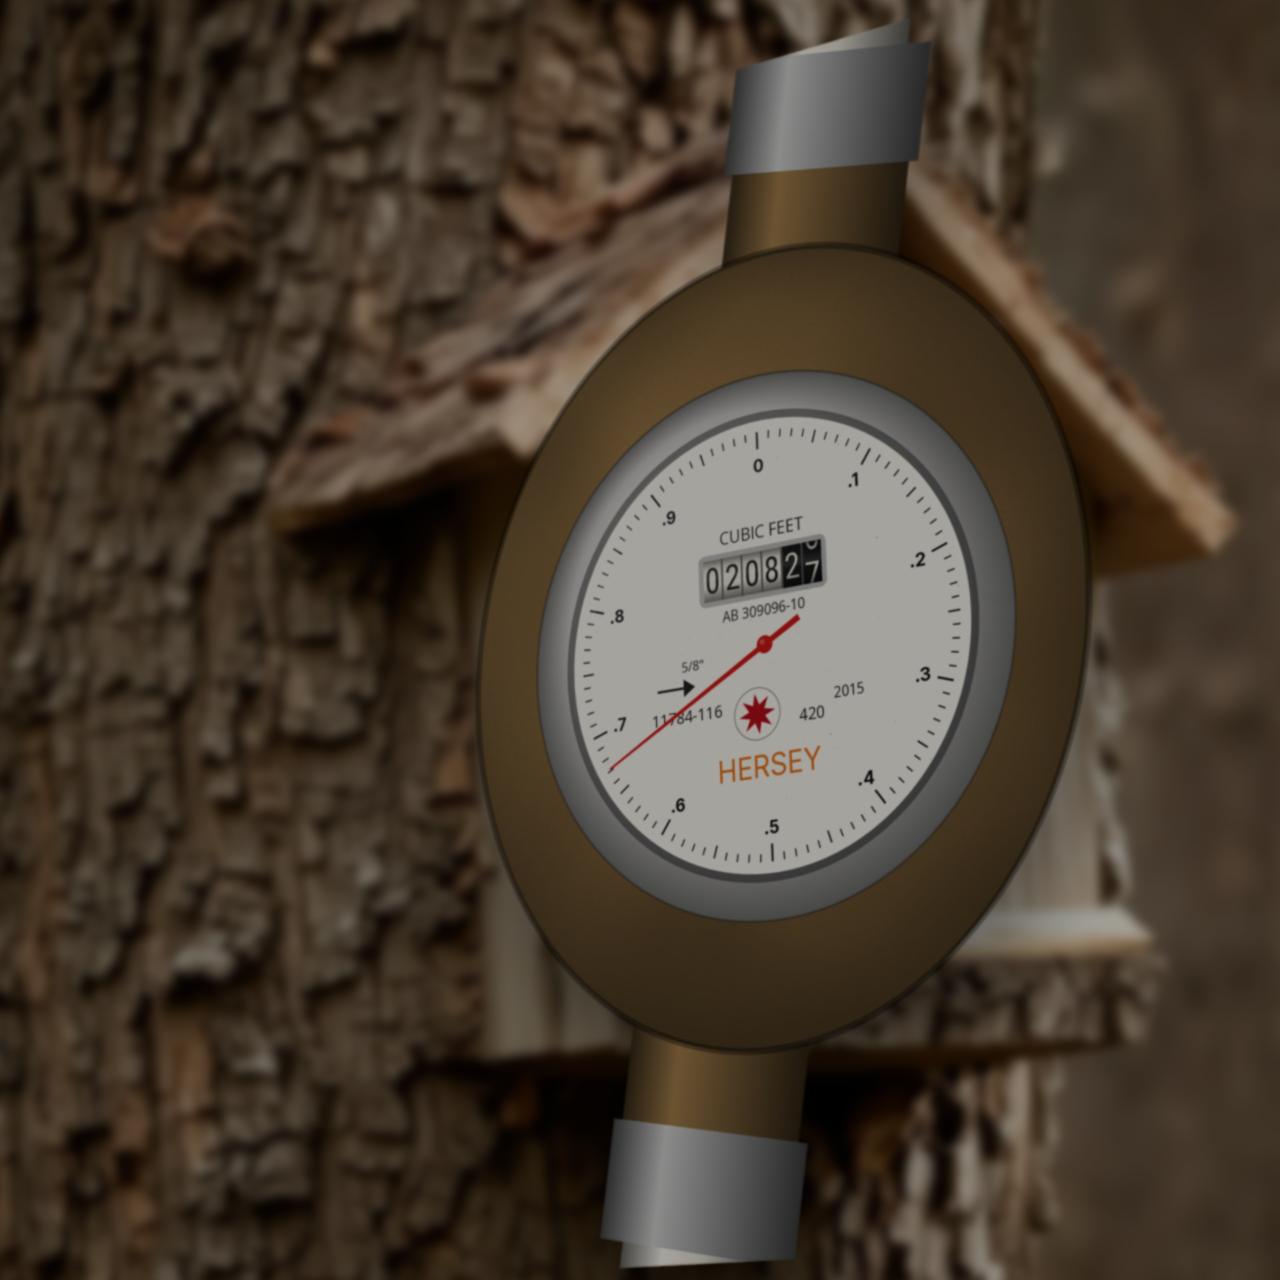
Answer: 20826.67ft³
